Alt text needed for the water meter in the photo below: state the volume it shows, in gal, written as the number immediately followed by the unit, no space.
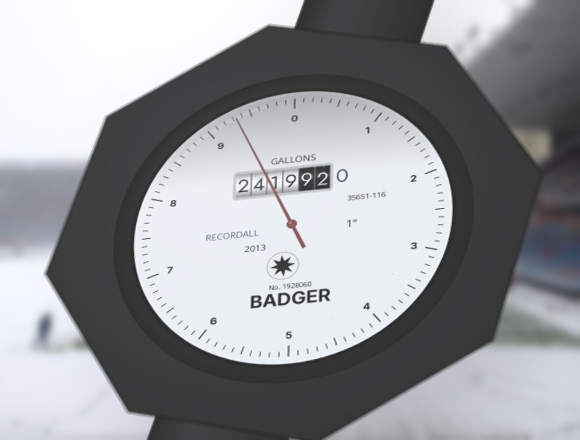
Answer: 2419919.3gal
